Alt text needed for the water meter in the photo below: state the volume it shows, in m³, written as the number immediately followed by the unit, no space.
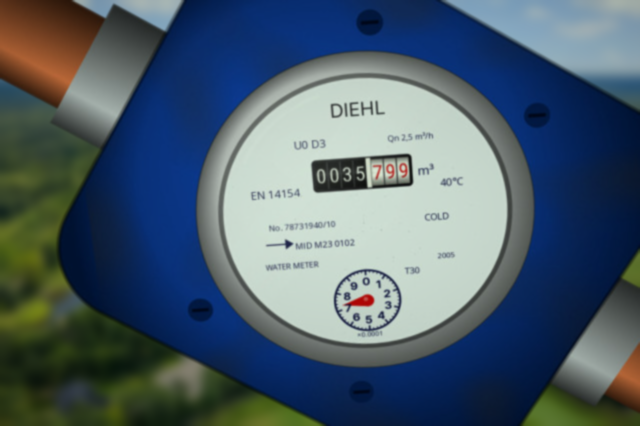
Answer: 35.7997m³
